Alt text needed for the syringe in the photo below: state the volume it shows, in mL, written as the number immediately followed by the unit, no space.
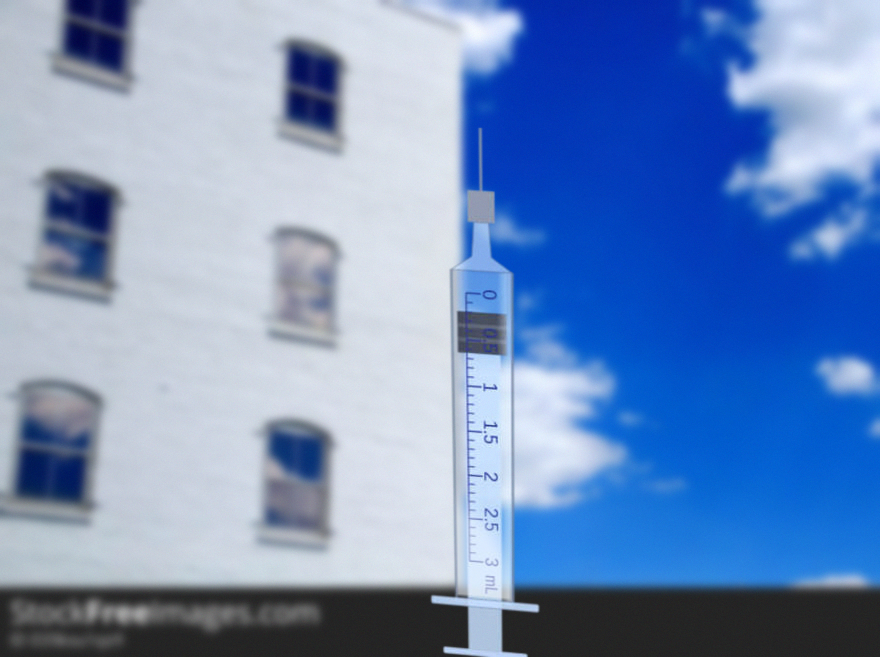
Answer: 0.2mL
